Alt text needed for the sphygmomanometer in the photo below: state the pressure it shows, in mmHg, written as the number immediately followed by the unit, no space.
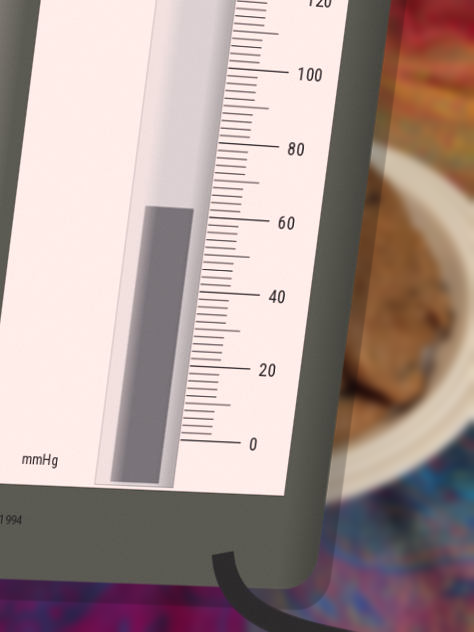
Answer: 62mmHg
